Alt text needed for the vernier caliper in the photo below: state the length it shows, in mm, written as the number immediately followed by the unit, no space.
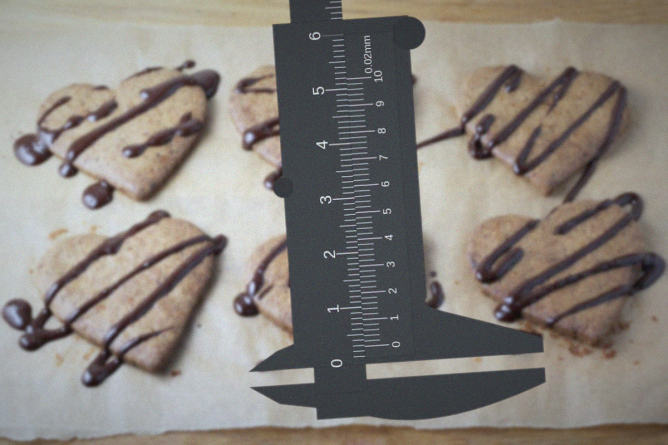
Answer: 2.8mm
